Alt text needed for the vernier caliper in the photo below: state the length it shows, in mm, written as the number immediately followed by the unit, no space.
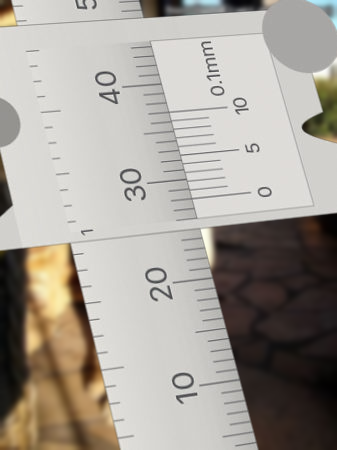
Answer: 28.0mm
